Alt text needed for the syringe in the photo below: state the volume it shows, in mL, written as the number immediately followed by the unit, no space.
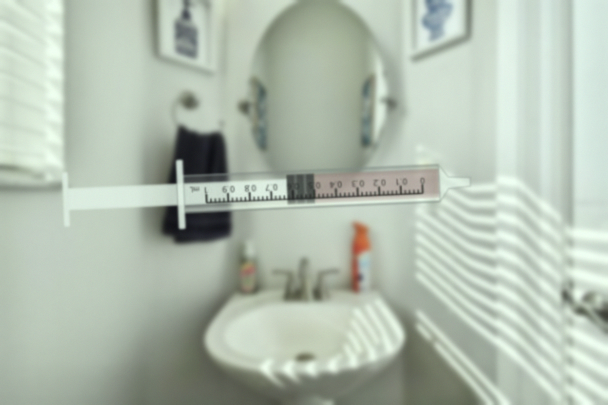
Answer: 0.5mL
